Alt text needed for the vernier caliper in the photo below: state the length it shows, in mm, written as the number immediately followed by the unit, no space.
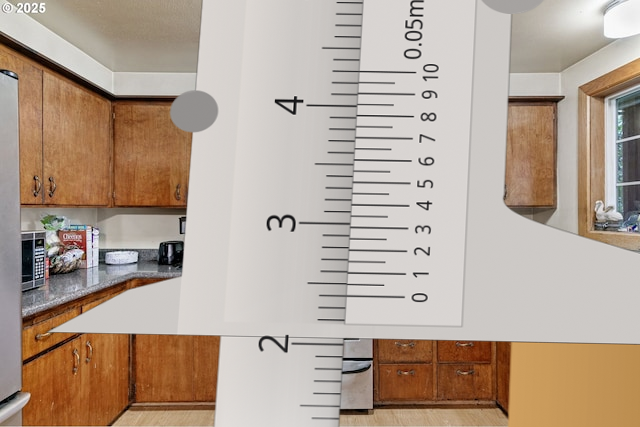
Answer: 24.0mm
